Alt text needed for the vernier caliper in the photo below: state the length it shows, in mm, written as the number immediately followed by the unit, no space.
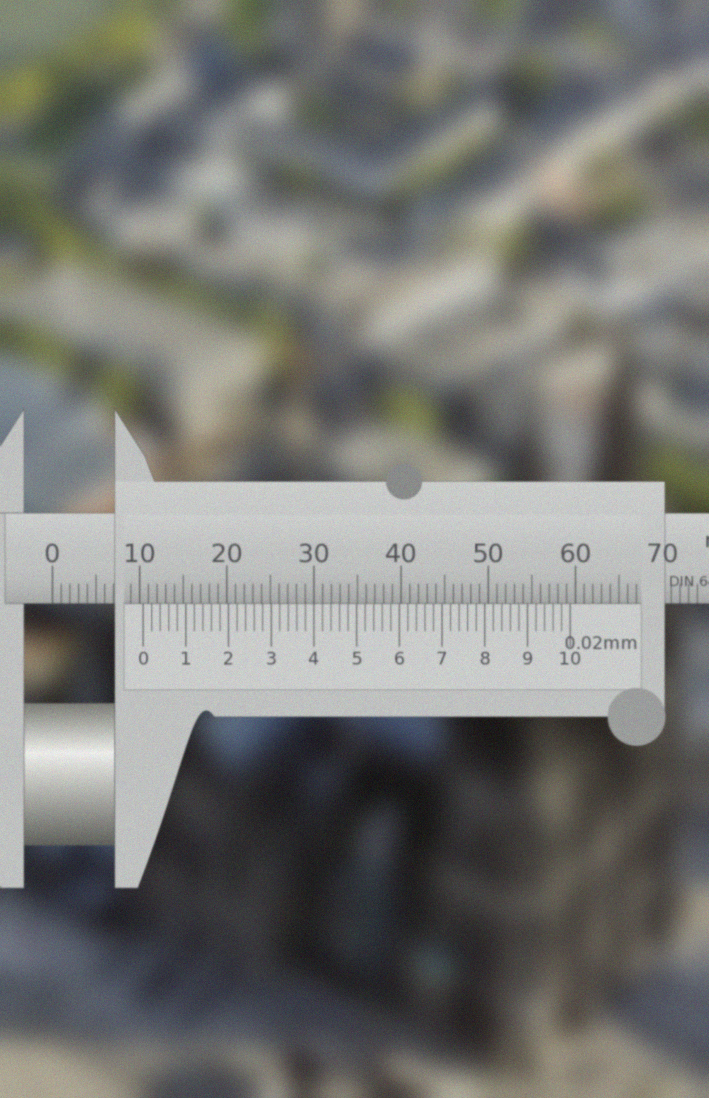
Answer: 10.4mm
